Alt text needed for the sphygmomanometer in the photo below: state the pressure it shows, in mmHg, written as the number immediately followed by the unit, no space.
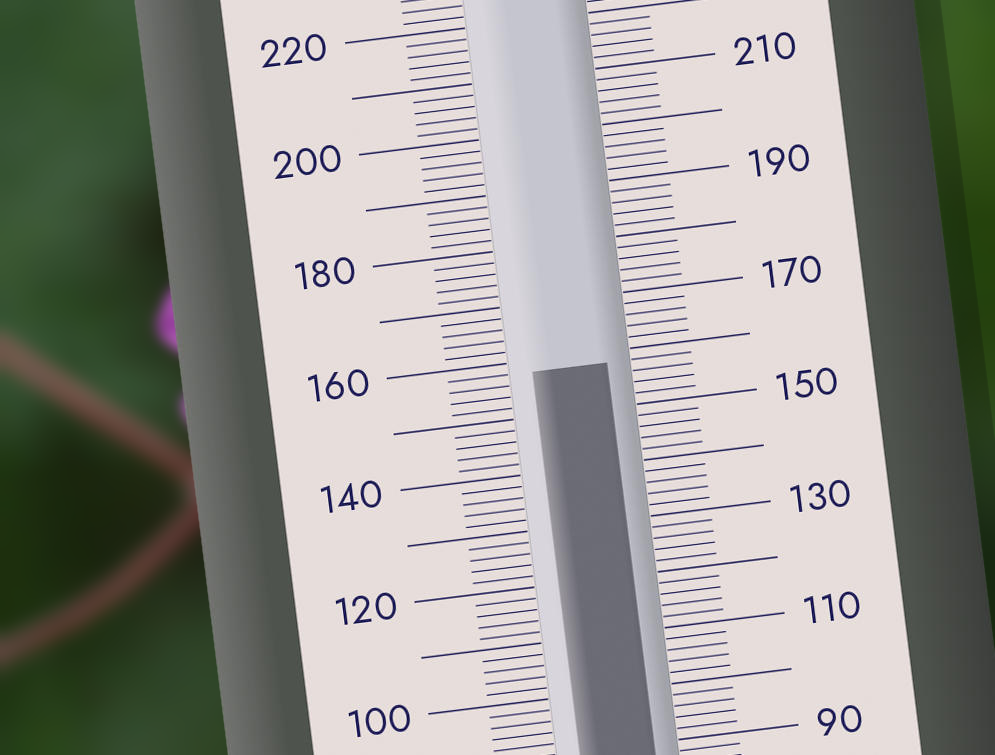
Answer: 158mmHg
